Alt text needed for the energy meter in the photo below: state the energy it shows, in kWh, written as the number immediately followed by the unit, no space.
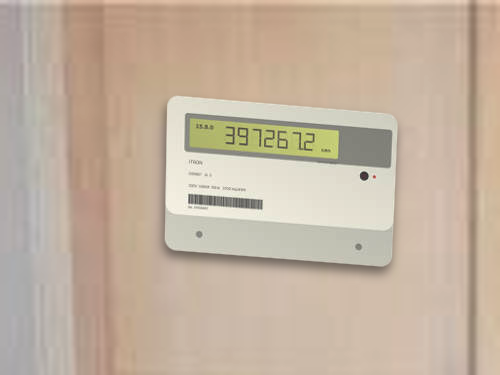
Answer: 397267.2kWh
